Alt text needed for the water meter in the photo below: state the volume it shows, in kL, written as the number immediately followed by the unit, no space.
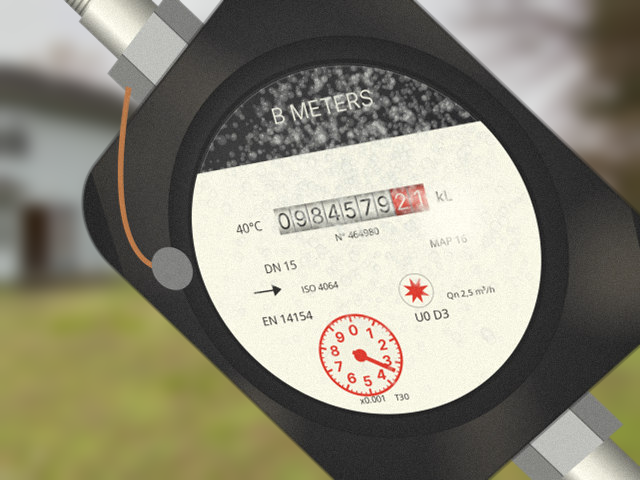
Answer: 984579.213kL
